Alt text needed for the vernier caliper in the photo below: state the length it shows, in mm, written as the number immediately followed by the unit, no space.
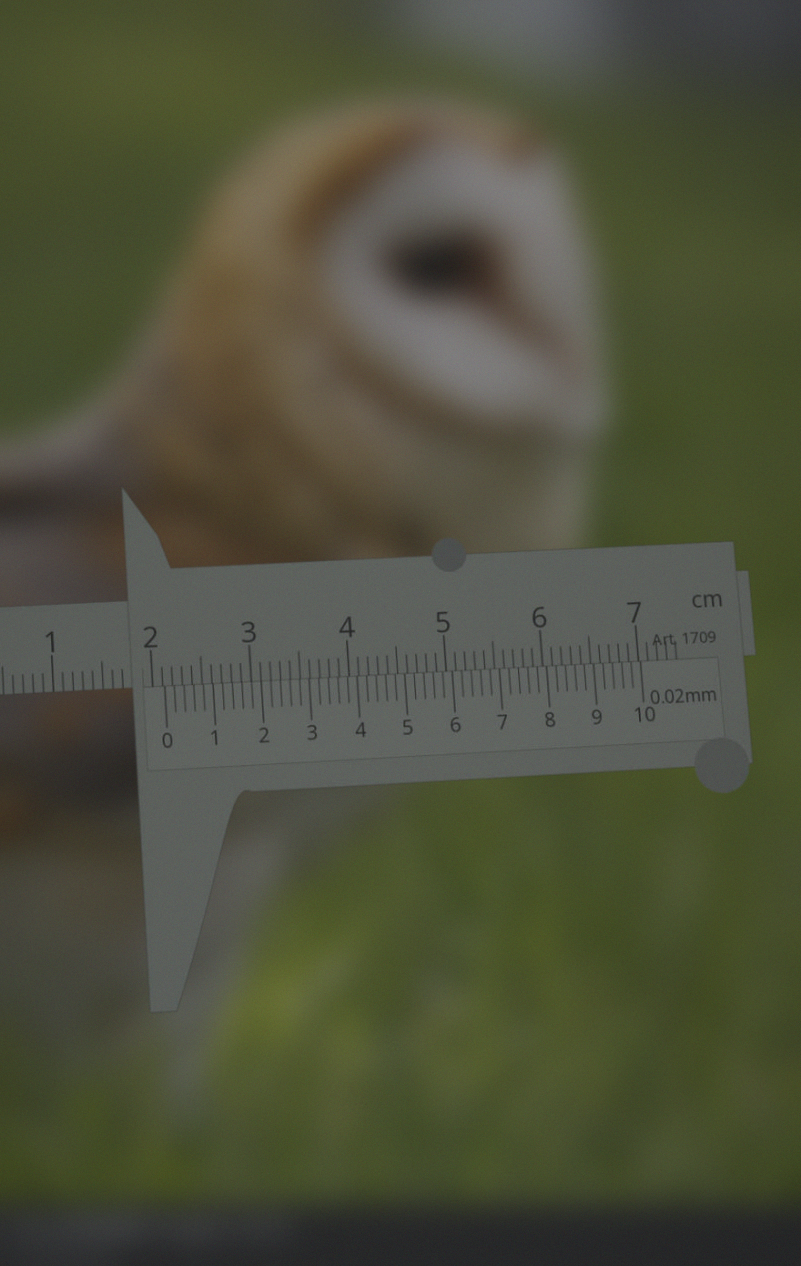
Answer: 21.2mm
